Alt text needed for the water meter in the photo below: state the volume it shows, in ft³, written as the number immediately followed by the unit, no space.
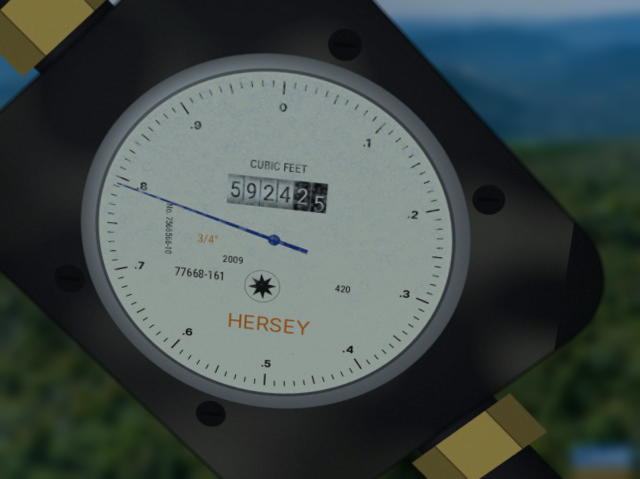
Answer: 592424.79ft³
